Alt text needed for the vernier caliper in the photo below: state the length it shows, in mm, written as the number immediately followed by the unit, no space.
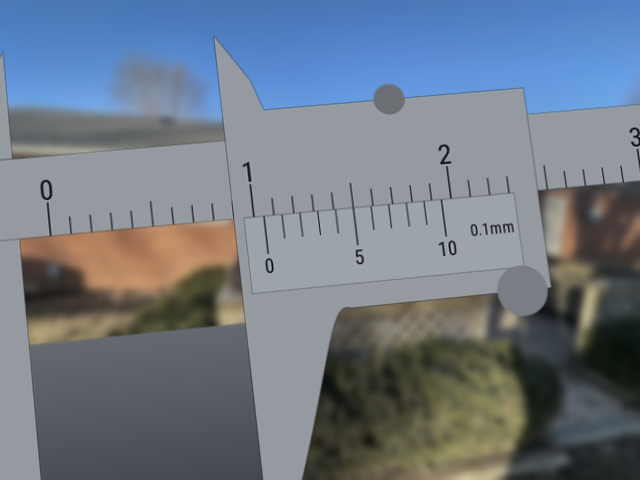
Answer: 10.5mm
